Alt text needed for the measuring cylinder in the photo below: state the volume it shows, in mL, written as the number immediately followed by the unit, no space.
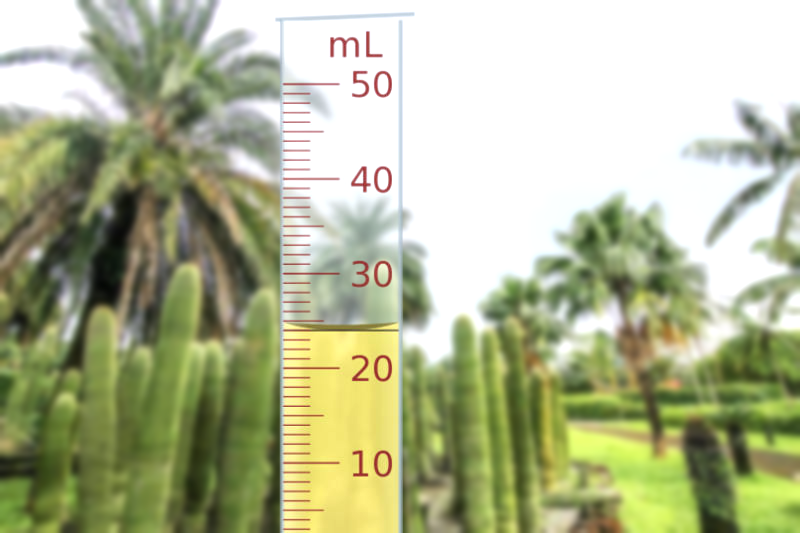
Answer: 24mL
